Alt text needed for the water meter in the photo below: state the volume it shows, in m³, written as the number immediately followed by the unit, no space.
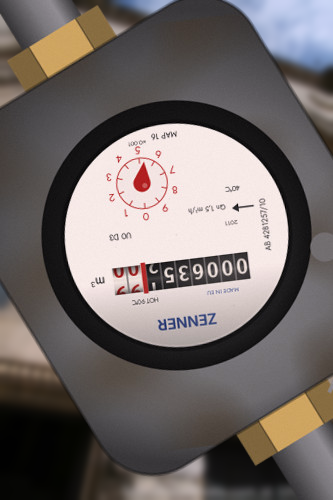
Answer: 6351.995m³
